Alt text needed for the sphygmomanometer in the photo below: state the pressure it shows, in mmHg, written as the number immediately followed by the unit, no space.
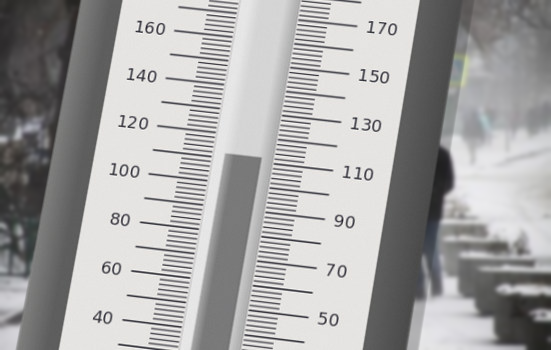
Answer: 112mmHg
